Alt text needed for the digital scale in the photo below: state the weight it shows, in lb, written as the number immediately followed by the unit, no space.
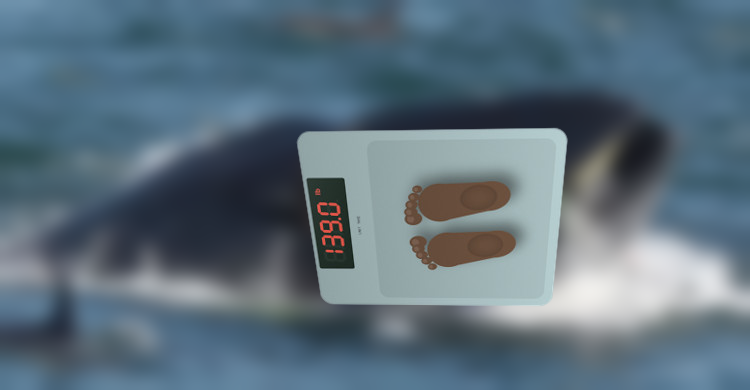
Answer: 139.0lb
